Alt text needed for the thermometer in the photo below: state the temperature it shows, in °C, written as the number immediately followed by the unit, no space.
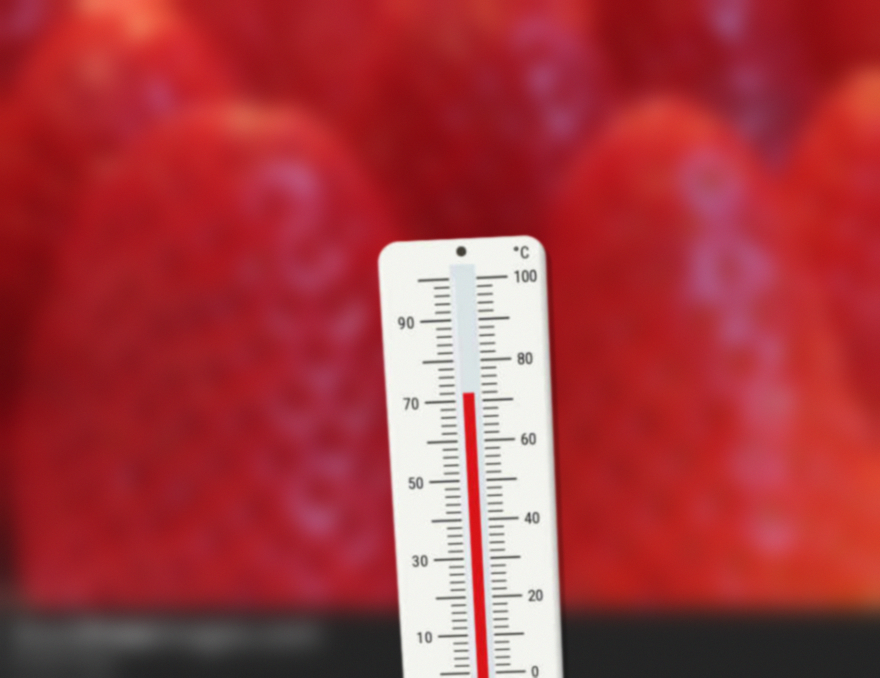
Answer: 72°C
